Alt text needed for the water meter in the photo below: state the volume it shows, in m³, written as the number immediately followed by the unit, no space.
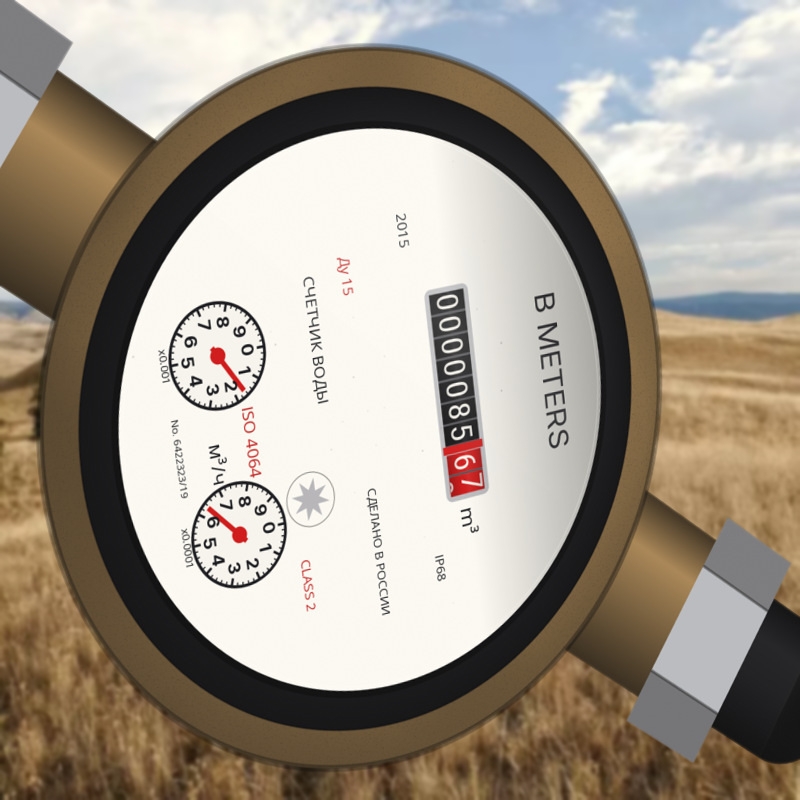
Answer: 85.6716m³
